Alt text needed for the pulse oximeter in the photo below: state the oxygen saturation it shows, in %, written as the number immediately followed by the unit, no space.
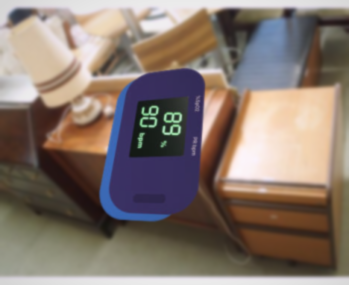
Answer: 89%
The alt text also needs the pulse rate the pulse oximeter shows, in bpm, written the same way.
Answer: 90bpm
